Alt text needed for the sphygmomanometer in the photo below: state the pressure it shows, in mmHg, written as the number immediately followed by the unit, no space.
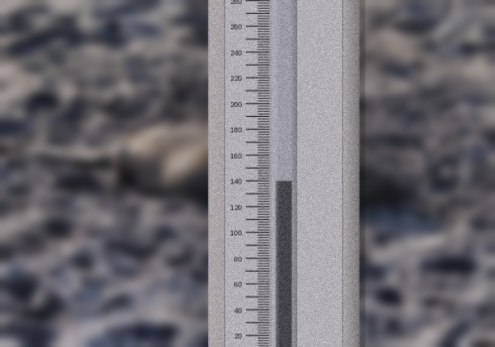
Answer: 140mmHg
